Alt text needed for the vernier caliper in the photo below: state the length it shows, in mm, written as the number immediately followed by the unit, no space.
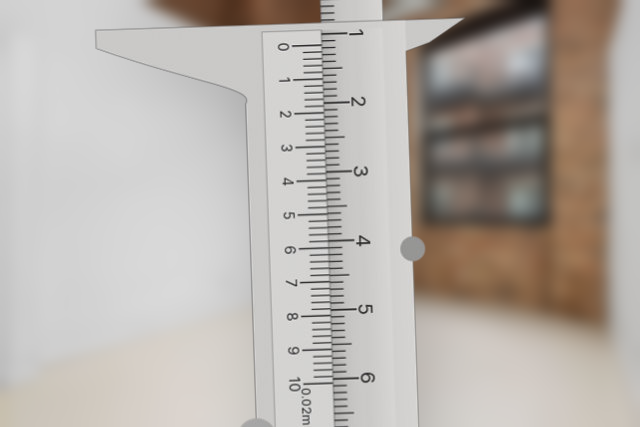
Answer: 11.6mm
